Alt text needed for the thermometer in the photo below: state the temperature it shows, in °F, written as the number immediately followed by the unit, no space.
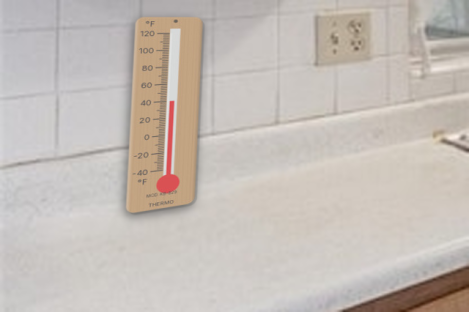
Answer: 40°F
